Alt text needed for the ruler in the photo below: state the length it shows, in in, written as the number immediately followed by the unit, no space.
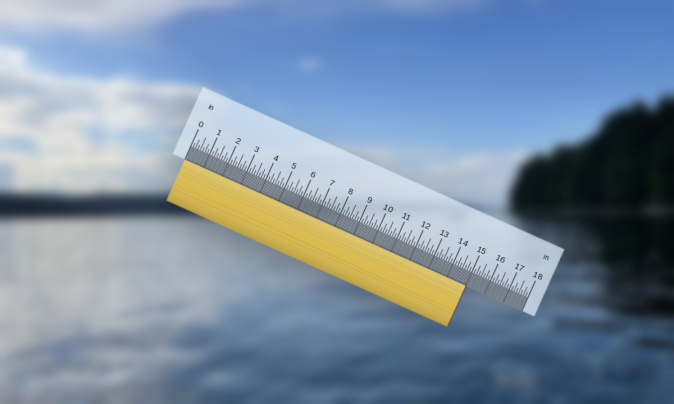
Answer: 15in
